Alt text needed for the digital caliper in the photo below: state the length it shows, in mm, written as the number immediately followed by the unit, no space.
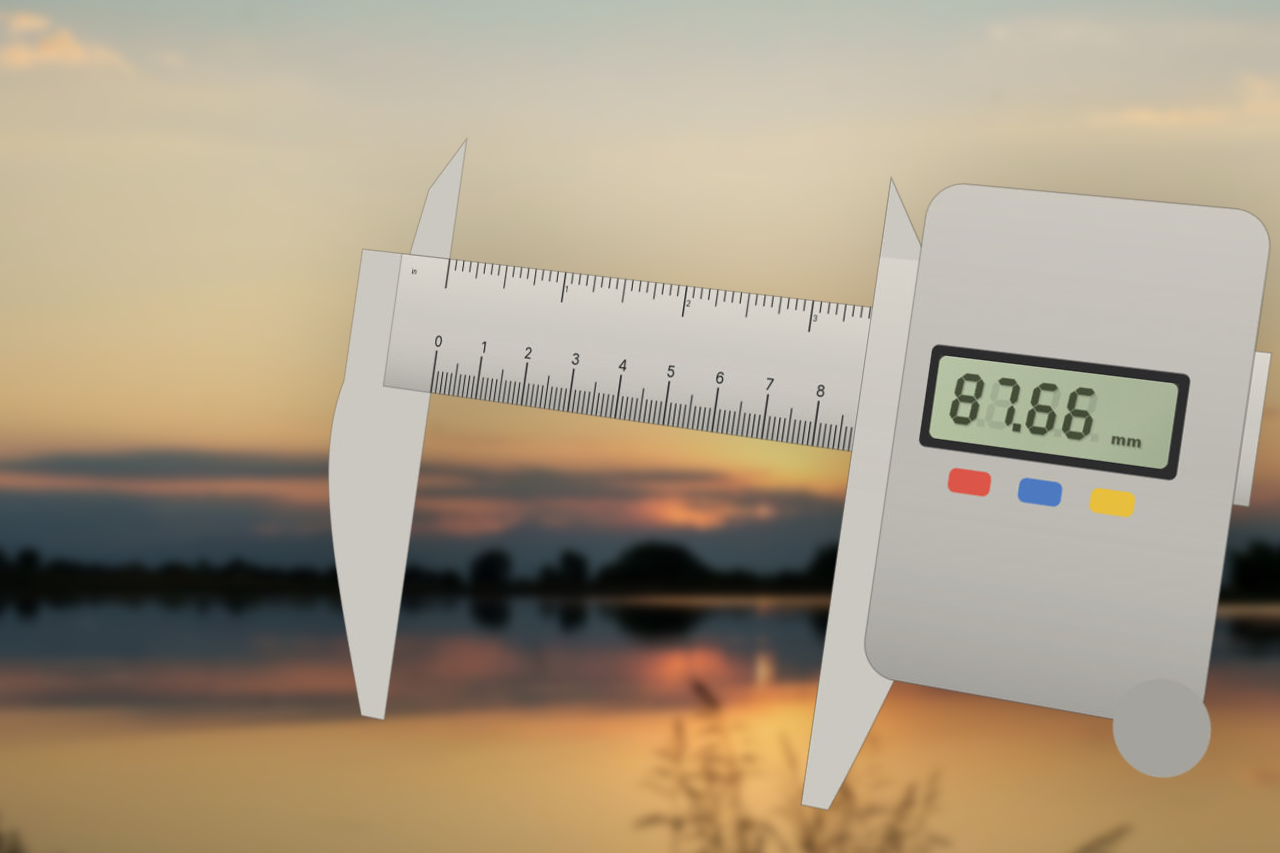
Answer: 87.66mm
